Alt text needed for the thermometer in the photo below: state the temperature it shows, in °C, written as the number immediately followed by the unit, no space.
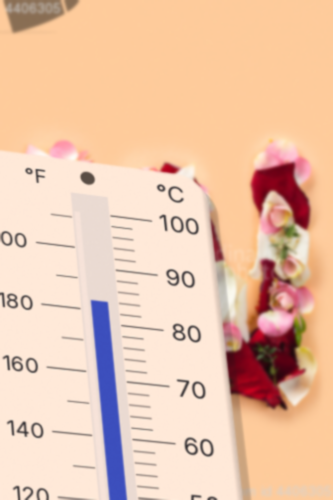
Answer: 84°C
